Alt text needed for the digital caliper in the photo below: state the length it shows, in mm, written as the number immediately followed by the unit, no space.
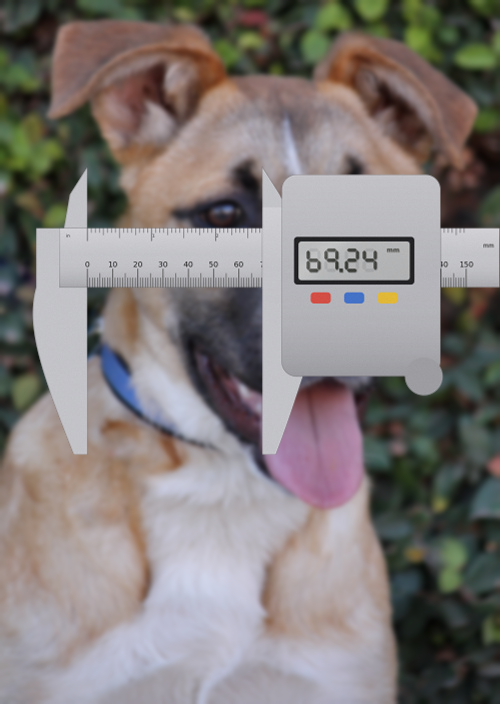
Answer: 69.24mm
